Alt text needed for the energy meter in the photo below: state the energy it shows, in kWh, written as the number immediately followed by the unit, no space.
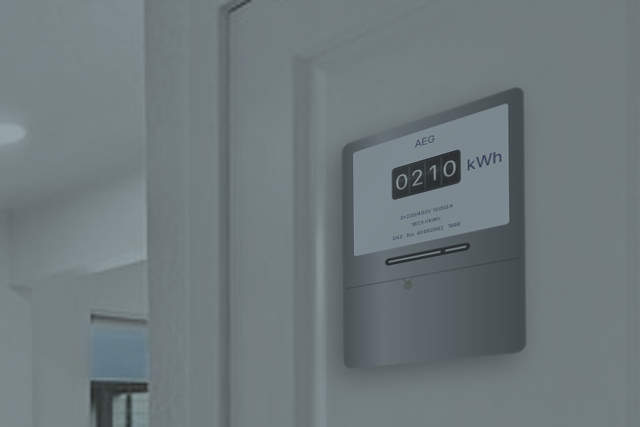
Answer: 210kWh
